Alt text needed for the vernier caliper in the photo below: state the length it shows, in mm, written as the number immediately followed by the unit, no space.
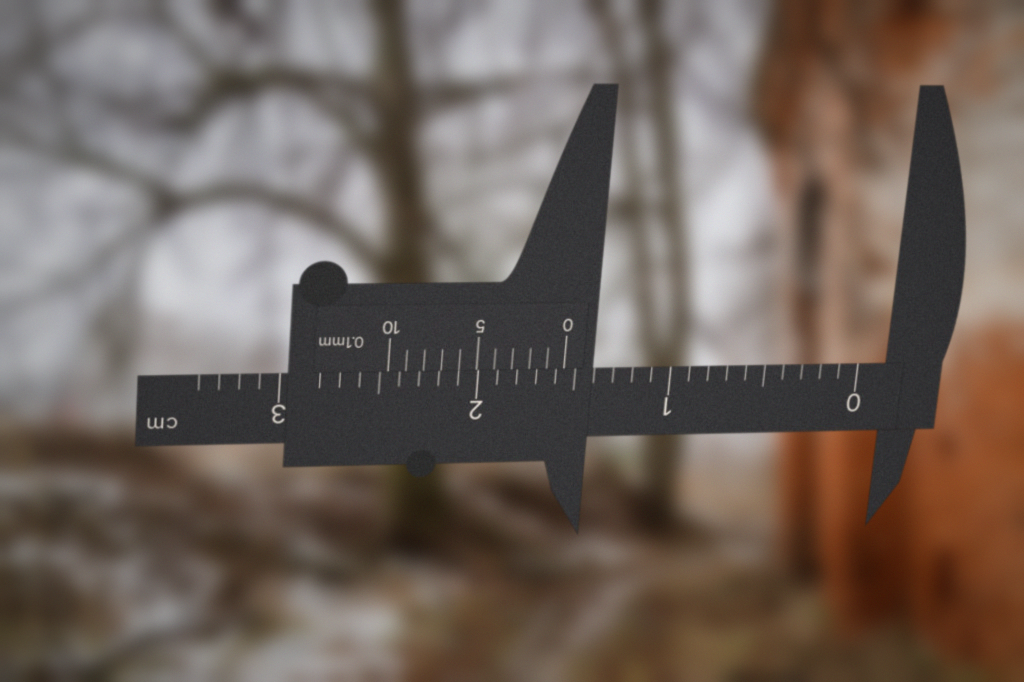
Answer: 15.6mm
